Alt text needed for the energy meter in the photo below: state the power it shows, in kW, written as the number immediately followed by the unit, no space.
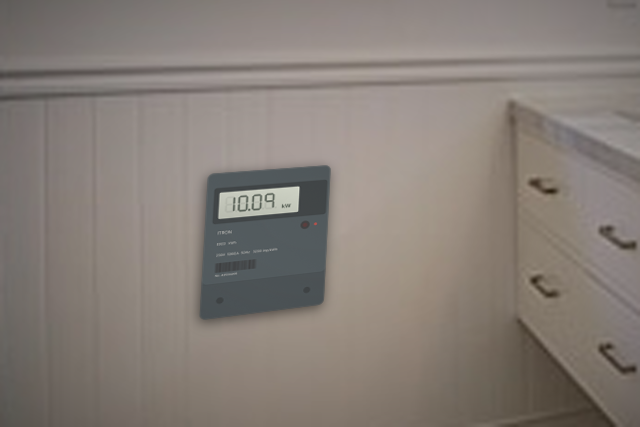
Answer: 10.09kW
